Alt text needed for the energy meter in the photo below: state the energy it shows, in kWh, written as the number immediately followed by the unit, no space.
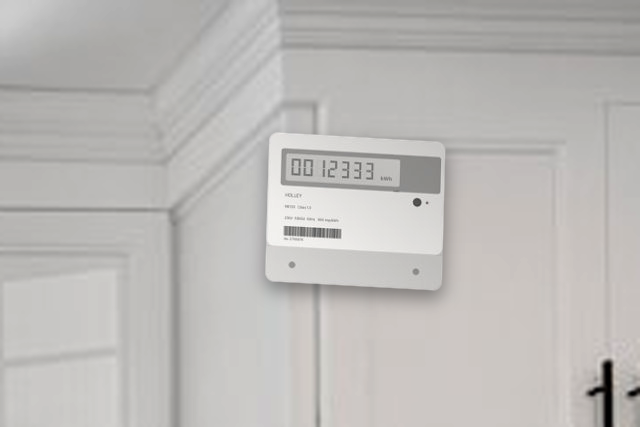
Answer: 12333kWh
